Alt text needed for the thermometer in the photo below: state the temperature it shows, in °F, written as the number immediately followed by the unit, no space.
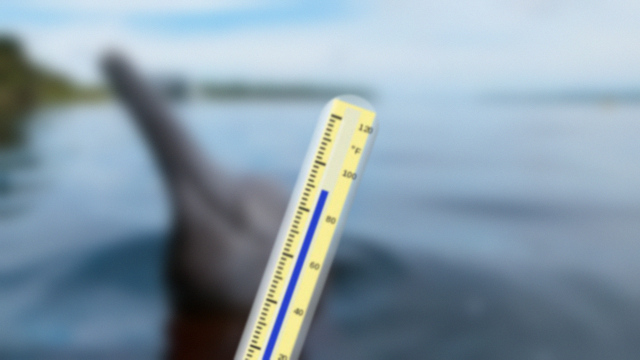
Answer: 90°F
